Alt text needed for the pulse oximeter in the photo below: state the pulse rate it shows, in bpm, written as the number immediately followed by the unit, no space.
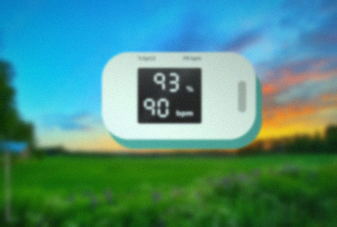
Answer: 90bpm
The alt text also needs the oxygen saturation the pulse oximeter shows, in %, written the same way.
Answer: 93%
